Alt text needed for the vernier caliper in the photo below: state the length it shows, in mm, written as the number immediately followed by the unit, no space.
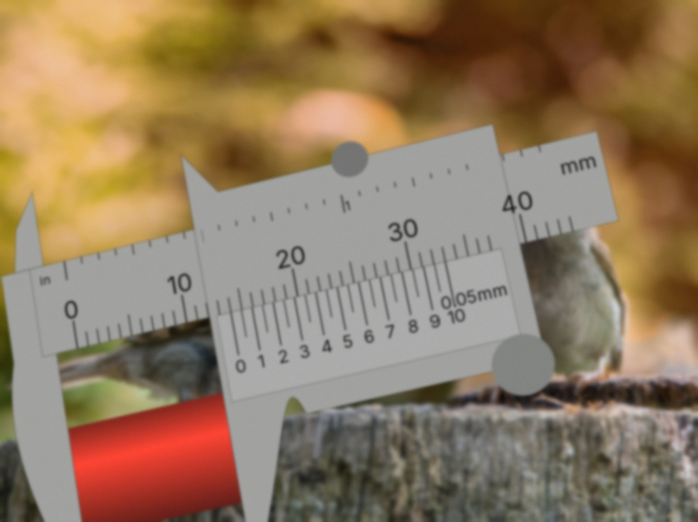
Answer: 14.0mm
